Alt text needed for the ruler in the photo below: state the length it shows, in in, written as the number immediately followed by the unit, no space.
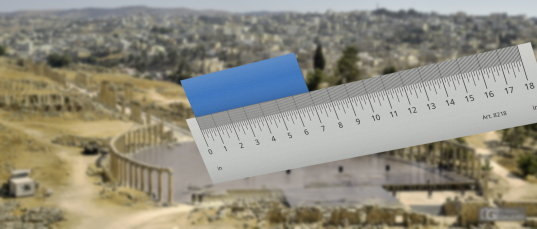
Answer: 7in
